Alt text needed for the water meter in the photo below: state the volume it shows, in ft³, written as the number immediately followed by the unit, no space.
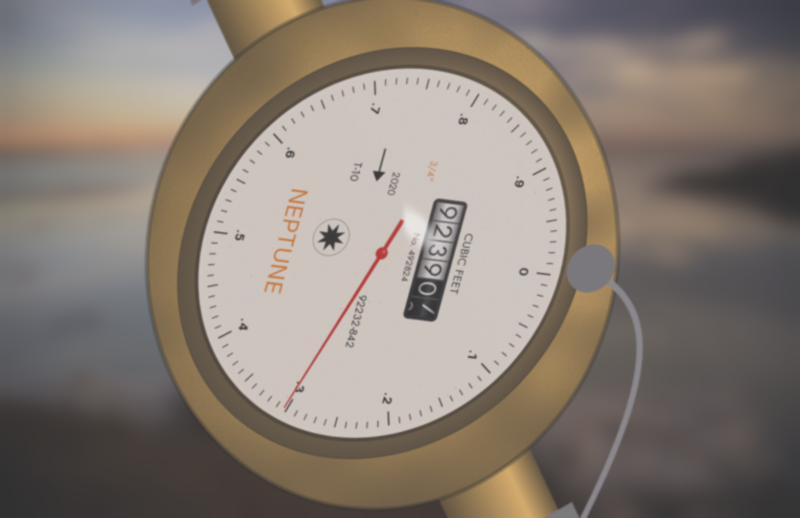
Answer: 923907.30ft³
